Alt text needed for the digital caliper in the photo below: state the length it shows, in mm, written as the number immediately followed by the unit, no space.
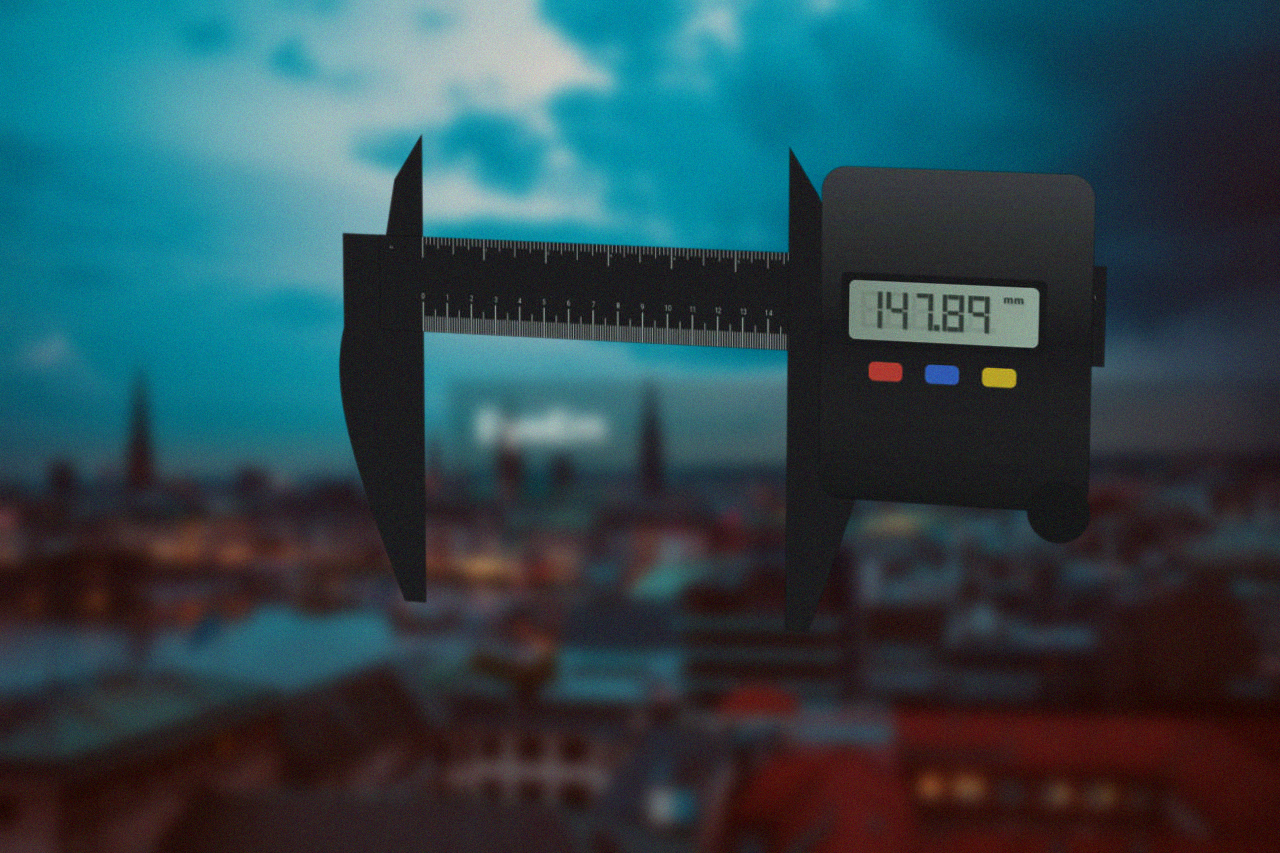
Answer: 147.89mm
